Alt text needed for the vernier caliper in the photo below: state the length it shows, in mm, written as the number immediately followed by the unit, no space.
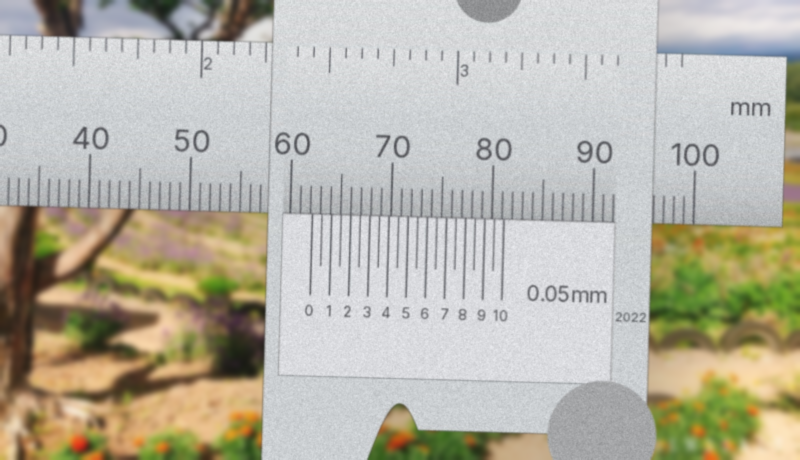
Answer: 62.2mm
